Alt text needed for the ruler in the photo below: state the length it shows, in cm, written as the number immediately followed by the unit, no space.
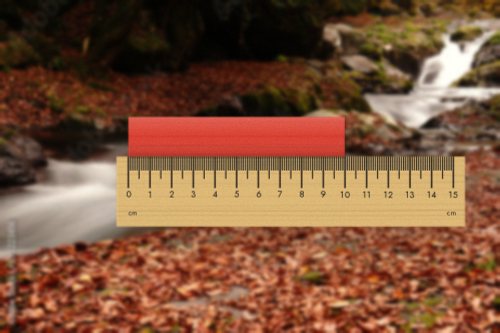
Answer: 10cm
